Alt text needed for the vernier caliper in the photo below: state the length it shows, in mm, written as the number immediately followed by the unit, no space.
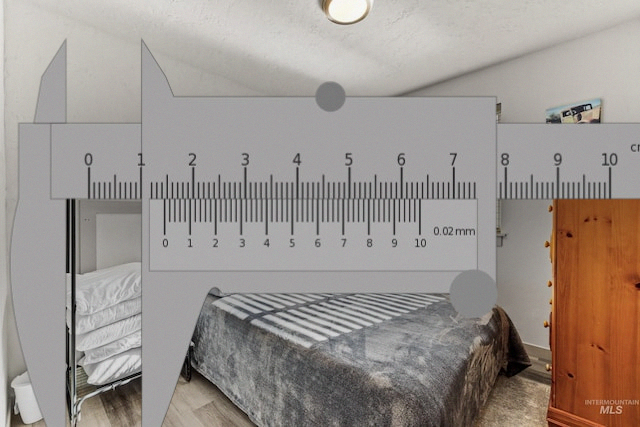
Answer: 14.5mm
